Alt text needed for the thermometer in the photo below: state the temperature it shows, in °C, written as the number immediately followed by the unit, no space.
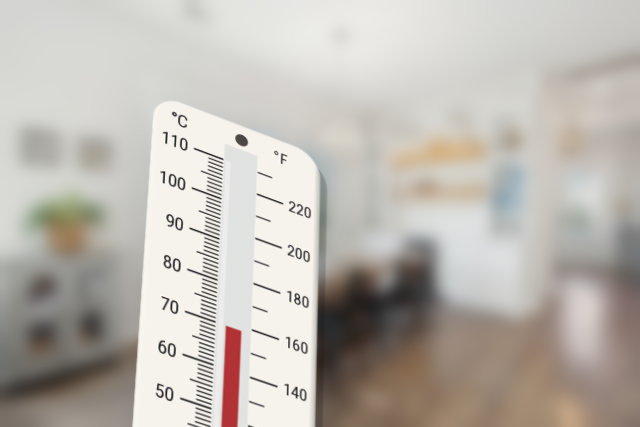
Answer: 70°C
